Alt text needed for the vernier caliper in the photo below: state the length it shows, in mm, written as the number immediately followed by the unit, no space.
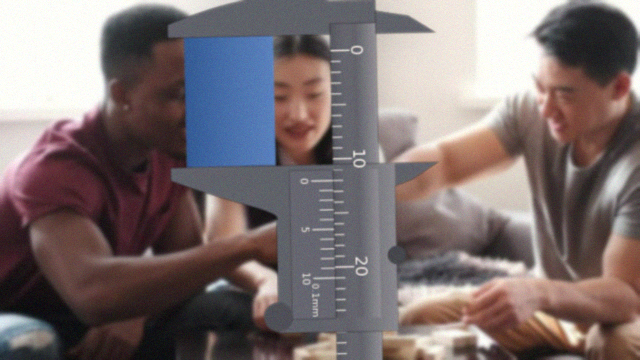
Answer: 12.0mm
